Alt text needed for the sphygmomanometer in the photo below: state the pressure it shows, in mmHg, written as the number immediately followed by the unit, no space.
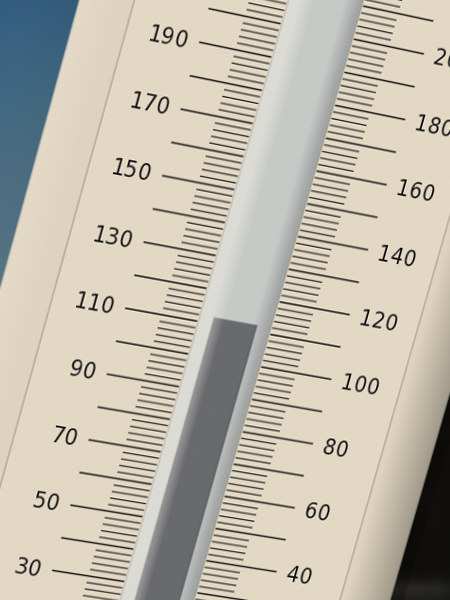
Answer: 112mmHg
